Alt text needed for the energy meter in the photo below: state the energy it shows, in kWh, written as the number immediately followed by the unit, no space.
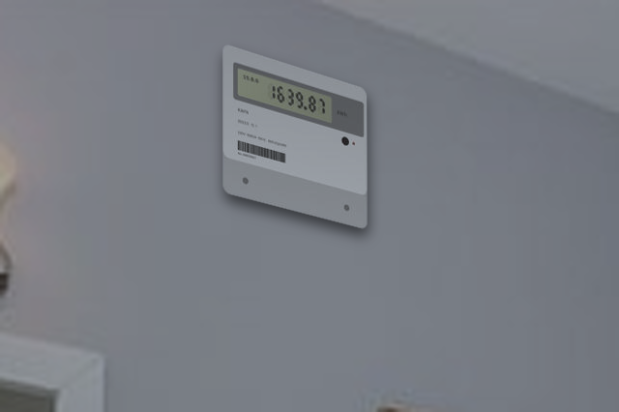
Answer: 1639.87kWh
